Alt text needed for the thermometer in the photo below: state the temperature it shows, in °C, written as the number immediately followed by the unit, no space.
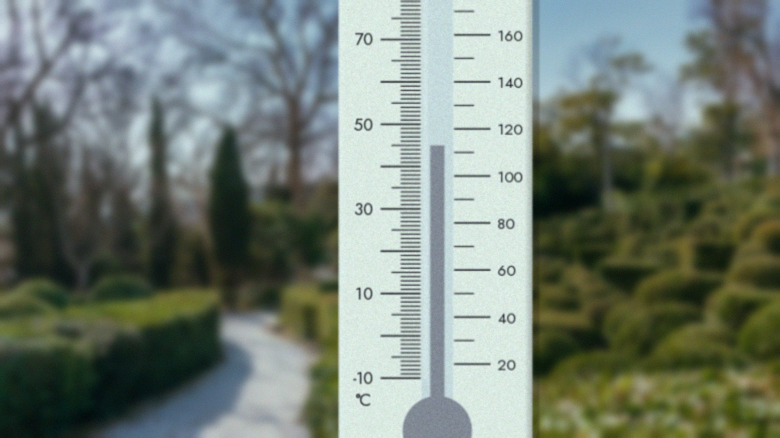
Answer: 45°C
